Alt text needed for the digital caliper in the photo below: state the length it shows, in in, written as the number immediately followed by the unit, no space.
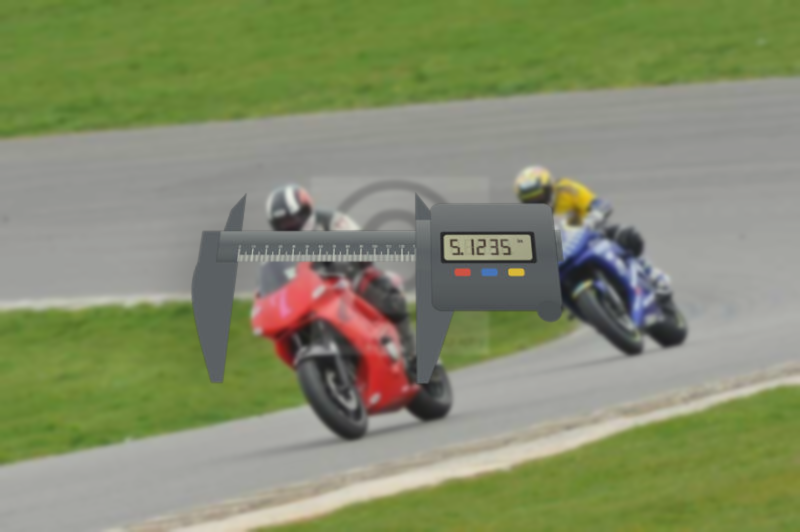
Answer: 5.1235in
